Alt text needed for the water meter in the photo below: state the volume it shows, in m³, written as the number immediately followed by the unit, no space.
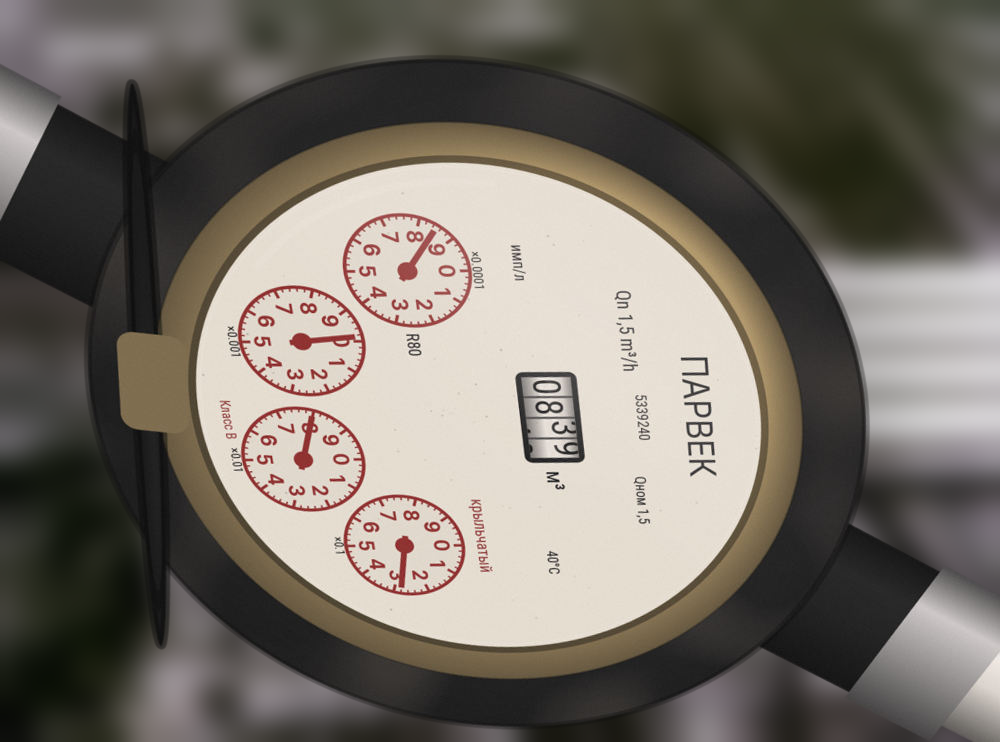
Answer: 839.2798m³
